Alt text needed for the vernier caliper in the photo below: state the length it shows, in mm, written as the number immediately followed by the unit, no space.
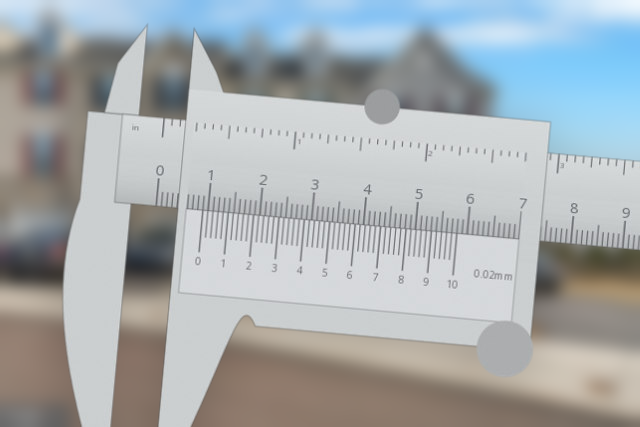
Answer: 9.0mm
